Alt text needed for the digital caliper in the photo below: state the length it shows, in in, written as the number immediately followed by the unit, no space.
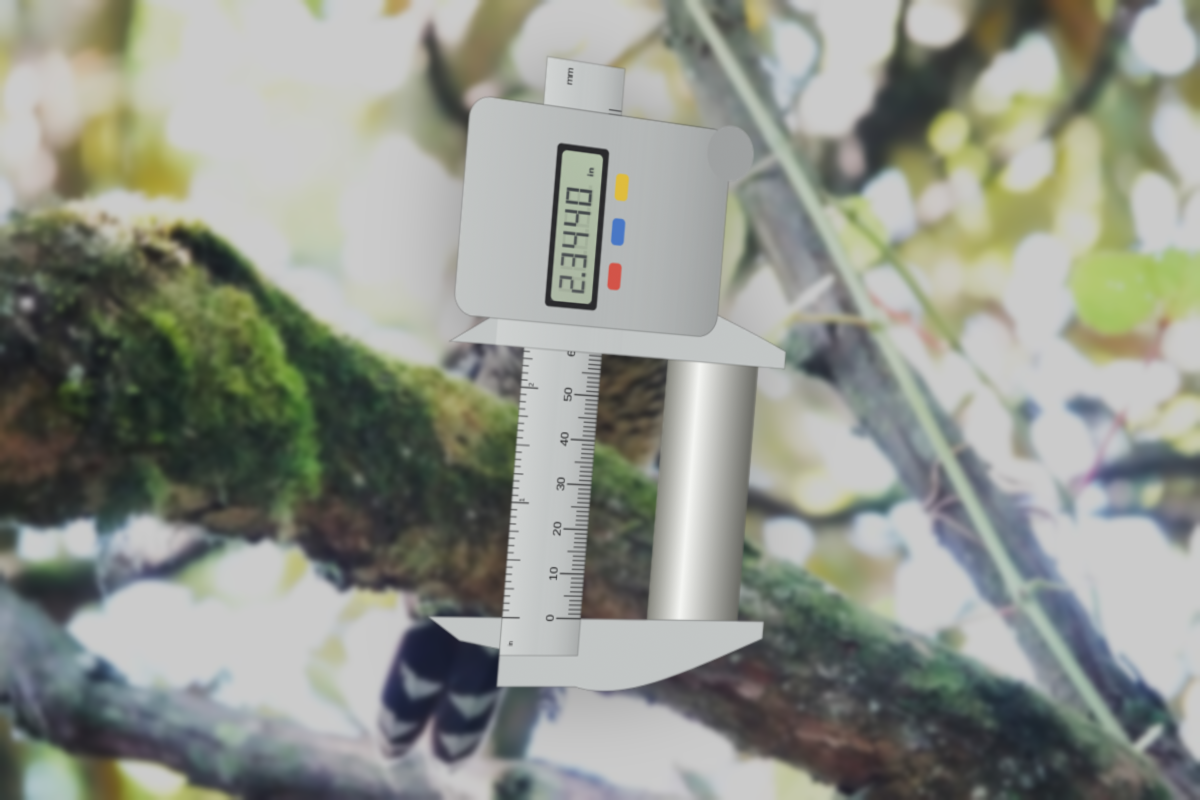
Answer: 2.3440in
